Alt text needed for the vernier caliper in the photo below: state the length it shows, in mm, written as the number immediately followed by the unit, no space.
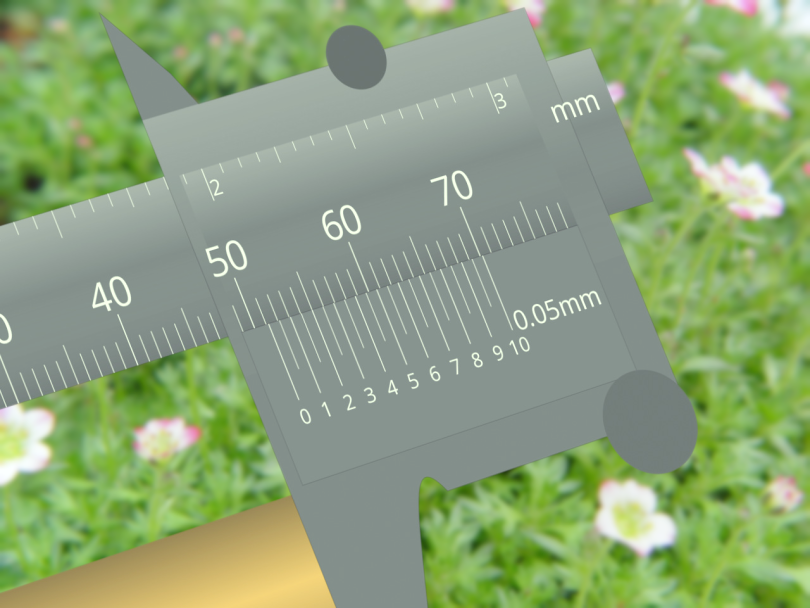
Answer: 51.2mm
